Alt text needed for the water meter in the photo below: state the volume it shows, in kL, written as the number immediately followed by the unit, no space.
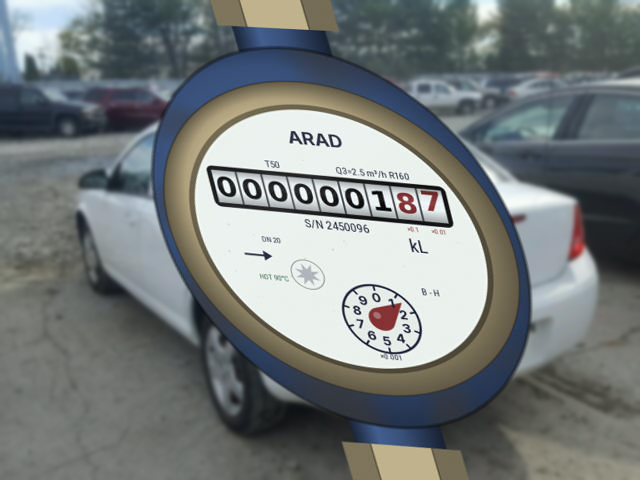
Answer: 1.871kL
